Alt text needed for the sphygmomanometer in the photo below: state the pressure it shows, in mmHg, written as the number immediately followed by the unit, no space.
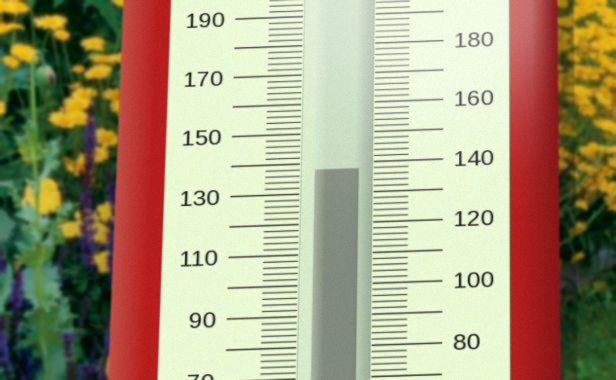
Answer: 138mmHg
